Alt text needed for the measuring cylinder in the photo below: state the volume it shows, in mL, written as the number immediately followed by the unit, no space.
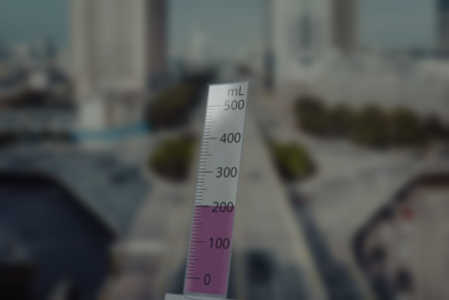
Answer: 200mL
